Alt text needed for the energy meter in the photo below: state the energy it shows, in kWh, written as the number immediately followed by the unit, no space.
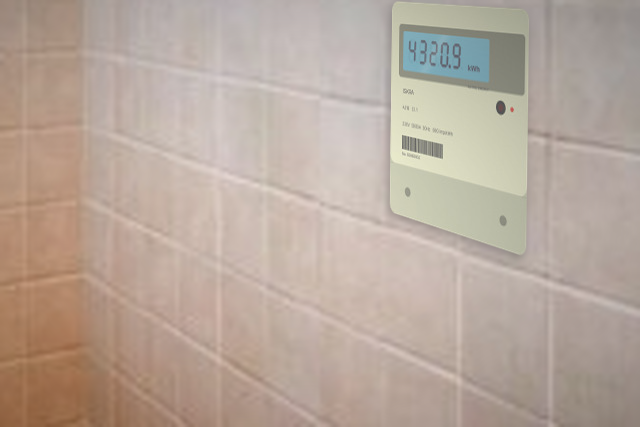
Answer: 4320.9kWh
